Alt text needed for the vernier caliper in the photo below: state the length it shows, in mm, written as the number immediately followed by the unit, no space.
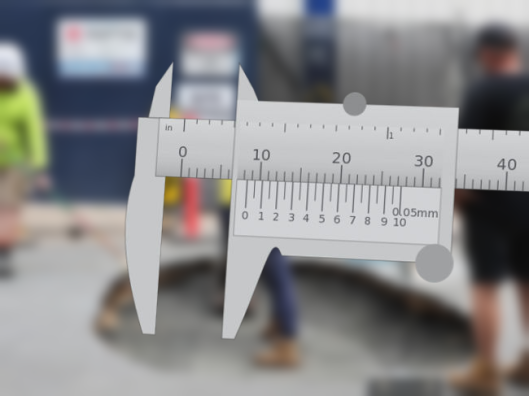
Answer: 8.4mm
